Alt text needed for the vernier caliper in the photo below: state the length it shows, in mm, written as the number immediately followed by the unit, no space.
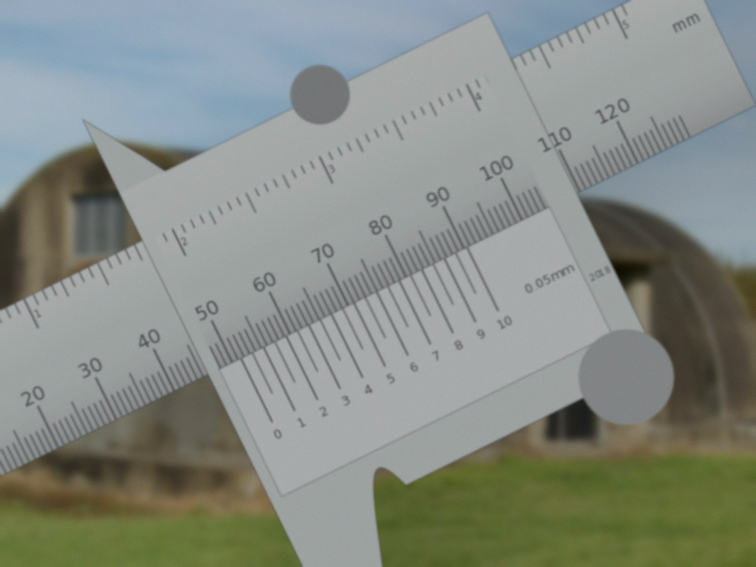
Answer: 51.5mm
